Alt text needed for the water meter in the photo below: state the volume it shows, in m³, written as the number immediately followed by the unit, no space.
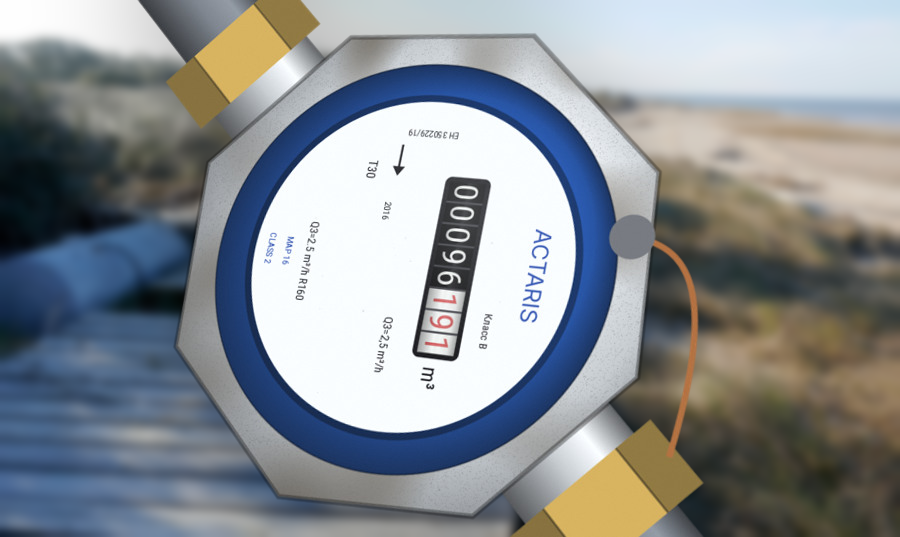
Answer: 96.191m³
